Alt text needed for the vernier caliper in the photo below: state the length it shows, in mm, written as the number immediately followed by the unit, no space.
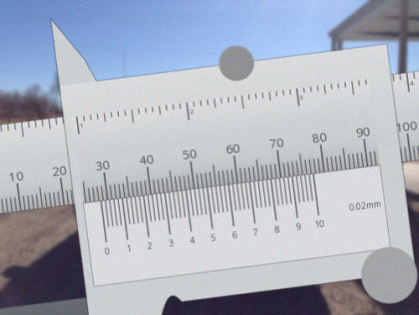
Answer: 28.5mm
